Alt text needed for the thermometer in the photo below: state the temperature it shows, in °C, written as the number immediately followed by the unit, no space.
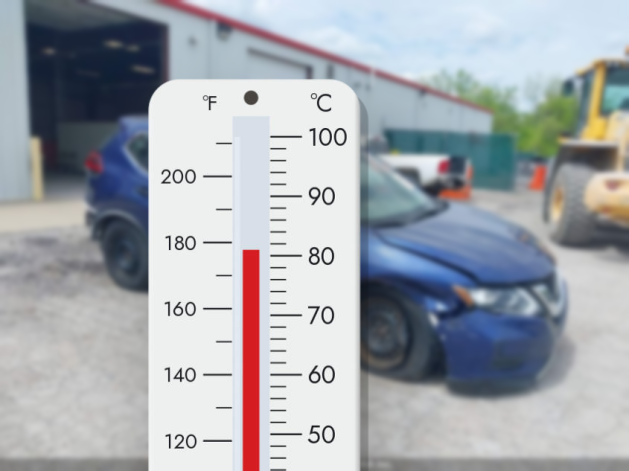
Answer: 81°C
